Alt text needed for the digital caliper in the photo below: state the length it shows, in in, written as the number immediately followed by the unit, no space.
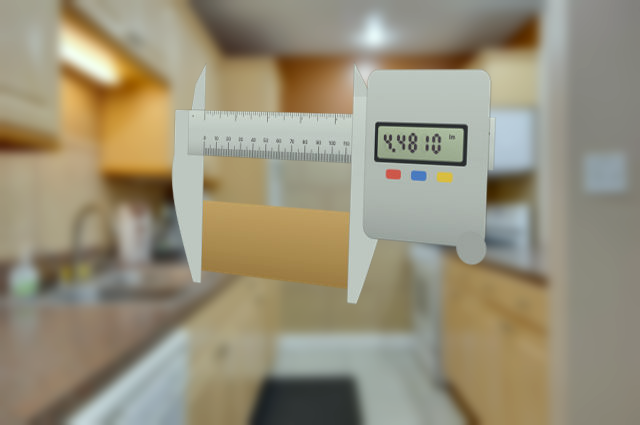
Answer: 4.4810in
